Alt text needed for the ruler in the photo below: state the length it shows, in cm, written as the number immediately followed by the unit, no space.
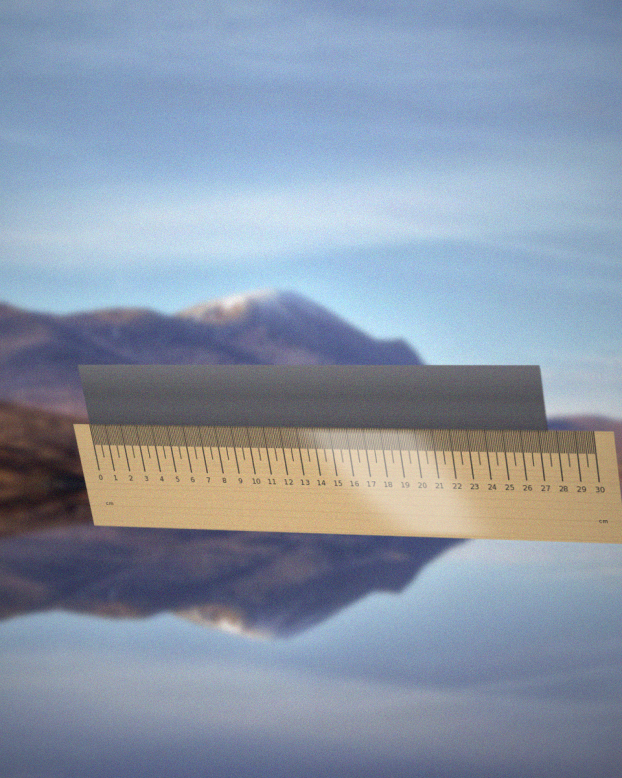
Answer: 27.5cm
